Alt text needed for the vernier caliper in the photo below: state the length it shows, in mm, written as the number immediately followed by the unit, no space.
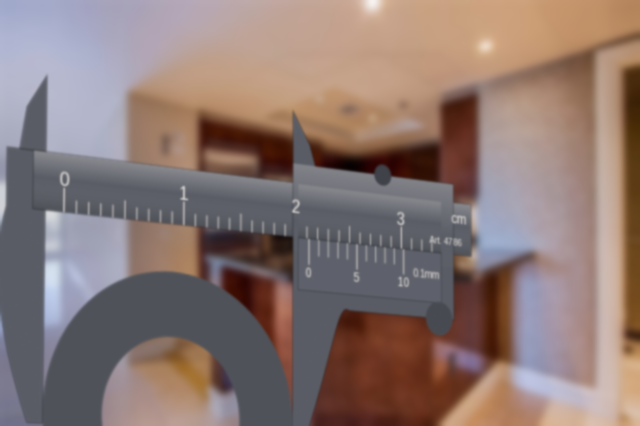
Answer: 21.2mm
